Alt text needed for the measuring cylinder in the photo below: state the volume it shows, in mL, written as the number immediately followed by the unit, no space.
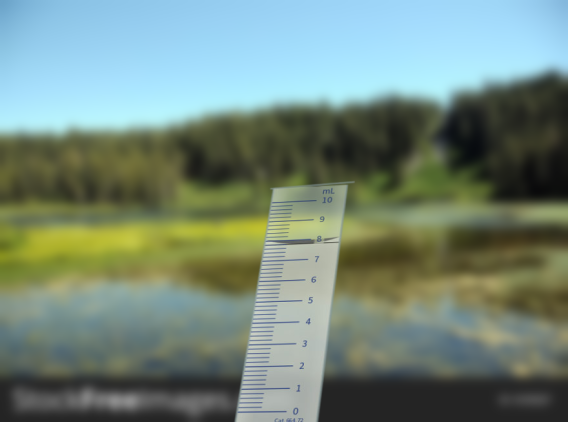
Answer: 7.8mL
